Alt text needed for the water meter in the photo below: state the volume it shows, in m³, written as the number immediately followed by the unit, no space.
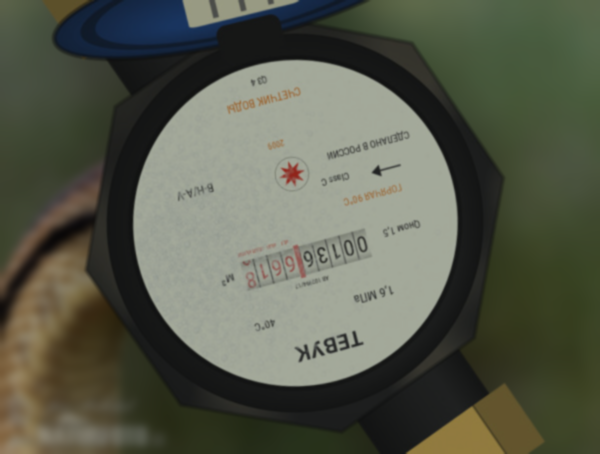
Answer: 136.6618m³
